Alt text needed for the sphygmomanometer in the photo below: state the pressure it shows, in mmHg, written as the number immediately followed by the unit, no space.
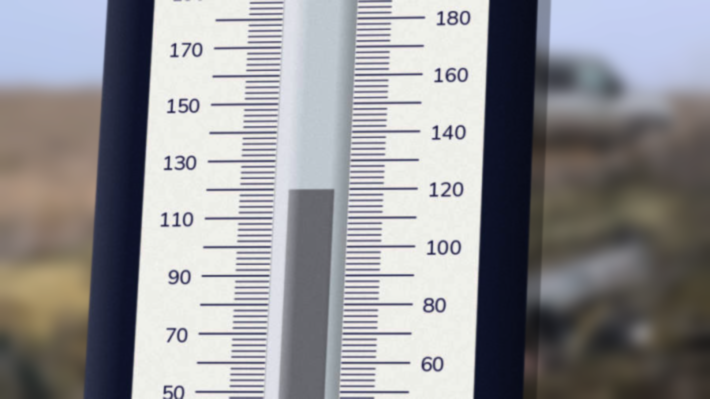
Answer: 120mmHg
